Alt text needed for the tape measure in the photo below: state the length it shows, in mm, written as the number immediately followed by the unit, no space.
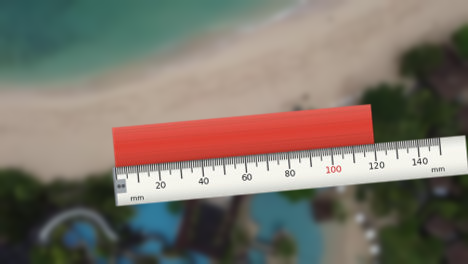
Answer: 120mm
